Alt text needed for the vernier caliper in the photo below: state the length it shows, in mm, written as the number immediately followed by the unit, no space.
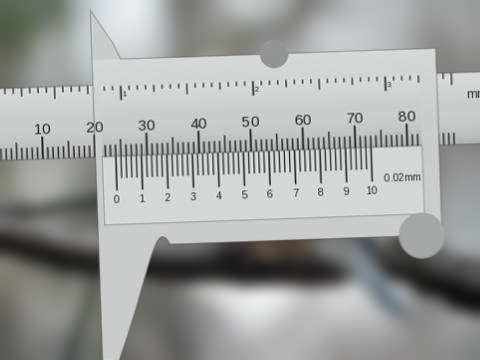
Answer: 24.0mm
